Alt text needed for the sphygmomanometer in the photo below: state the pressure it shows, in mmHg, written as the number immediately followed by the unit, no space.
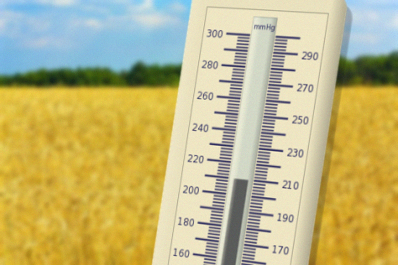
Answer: 210mmHg
